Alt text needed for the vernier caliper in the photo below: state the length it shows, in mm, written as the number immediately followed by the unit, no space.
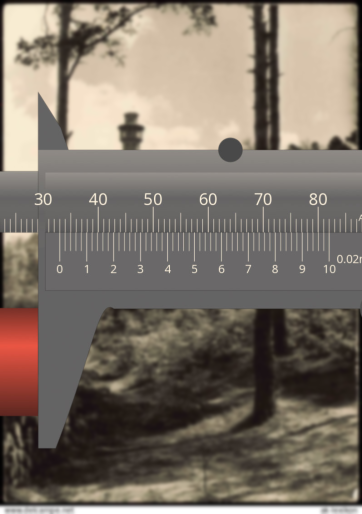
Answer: 33.0mm
